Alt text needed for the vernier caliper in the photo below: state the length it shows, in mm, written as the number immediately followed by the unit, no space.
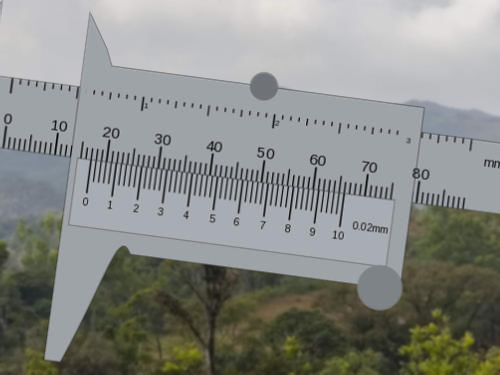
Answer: 17.0mm
